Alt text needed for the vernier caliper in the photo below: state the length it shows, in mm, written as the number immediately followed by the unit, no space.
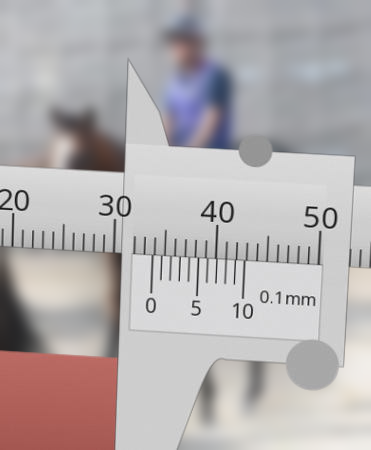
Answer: 33.8mm
